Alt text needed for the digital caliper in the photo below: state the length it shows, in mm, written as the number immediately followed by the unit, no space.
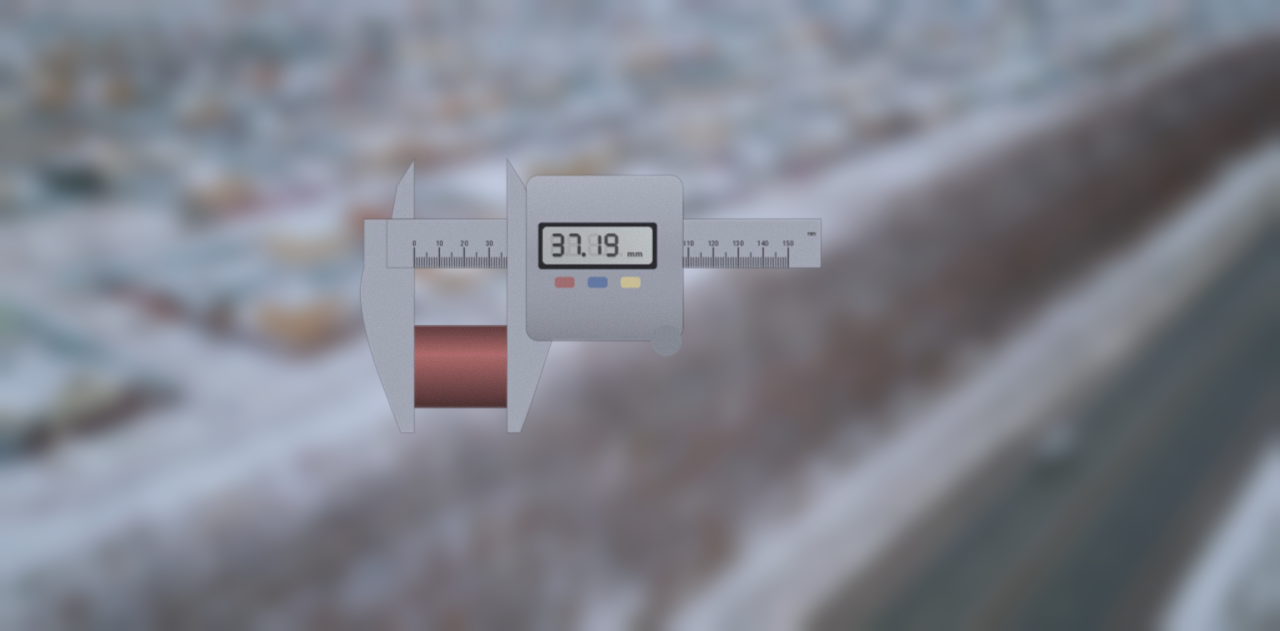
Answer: 37.19mm
